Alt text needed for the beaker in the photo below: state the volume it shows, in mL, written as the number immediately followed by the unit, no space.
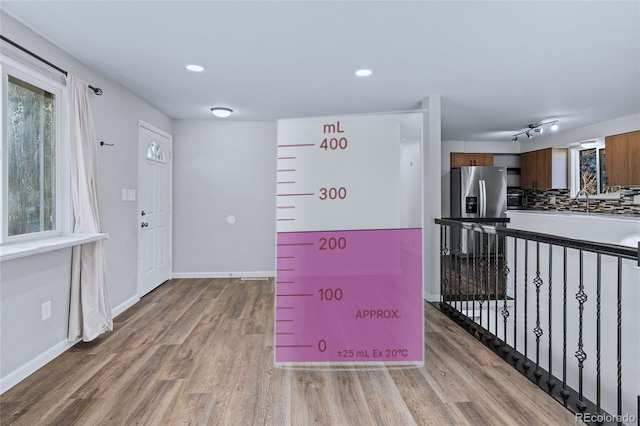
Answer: 225mL
